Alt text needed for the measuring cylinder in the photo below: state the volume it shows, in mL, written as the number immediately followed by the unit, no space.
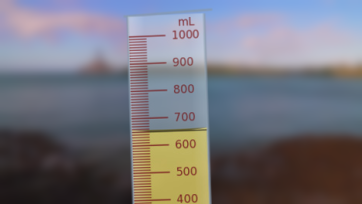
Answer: 650mL
